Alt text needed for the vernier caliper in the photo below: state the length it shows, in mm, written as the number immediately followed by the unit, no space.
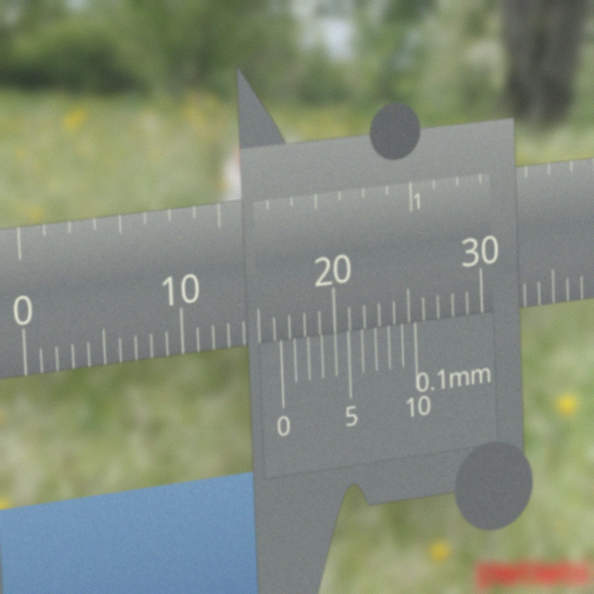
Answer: 16.4mm
